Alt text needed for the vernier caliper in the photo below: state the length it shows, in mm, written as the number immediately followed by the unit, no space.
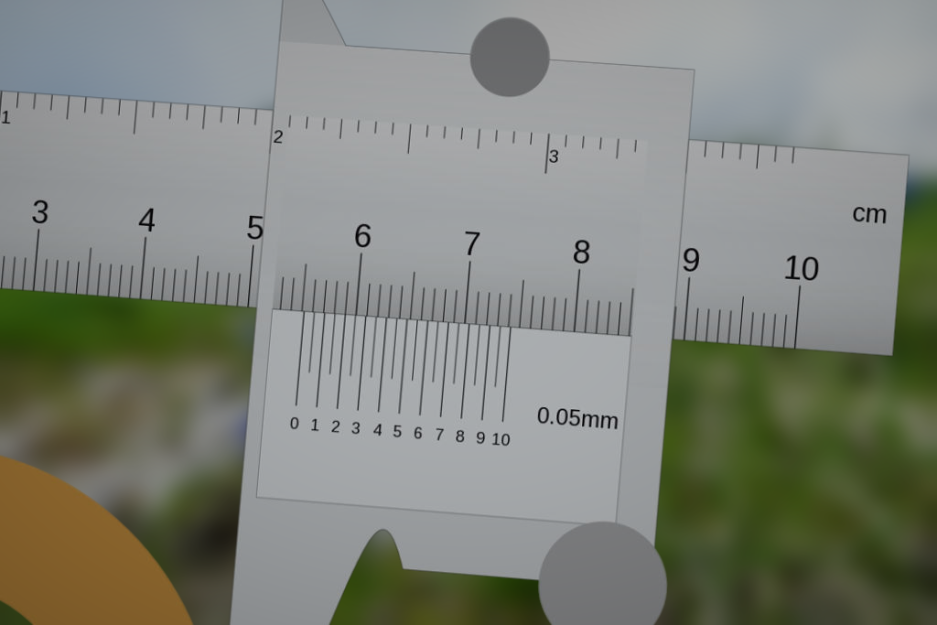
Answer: 55.2mm
